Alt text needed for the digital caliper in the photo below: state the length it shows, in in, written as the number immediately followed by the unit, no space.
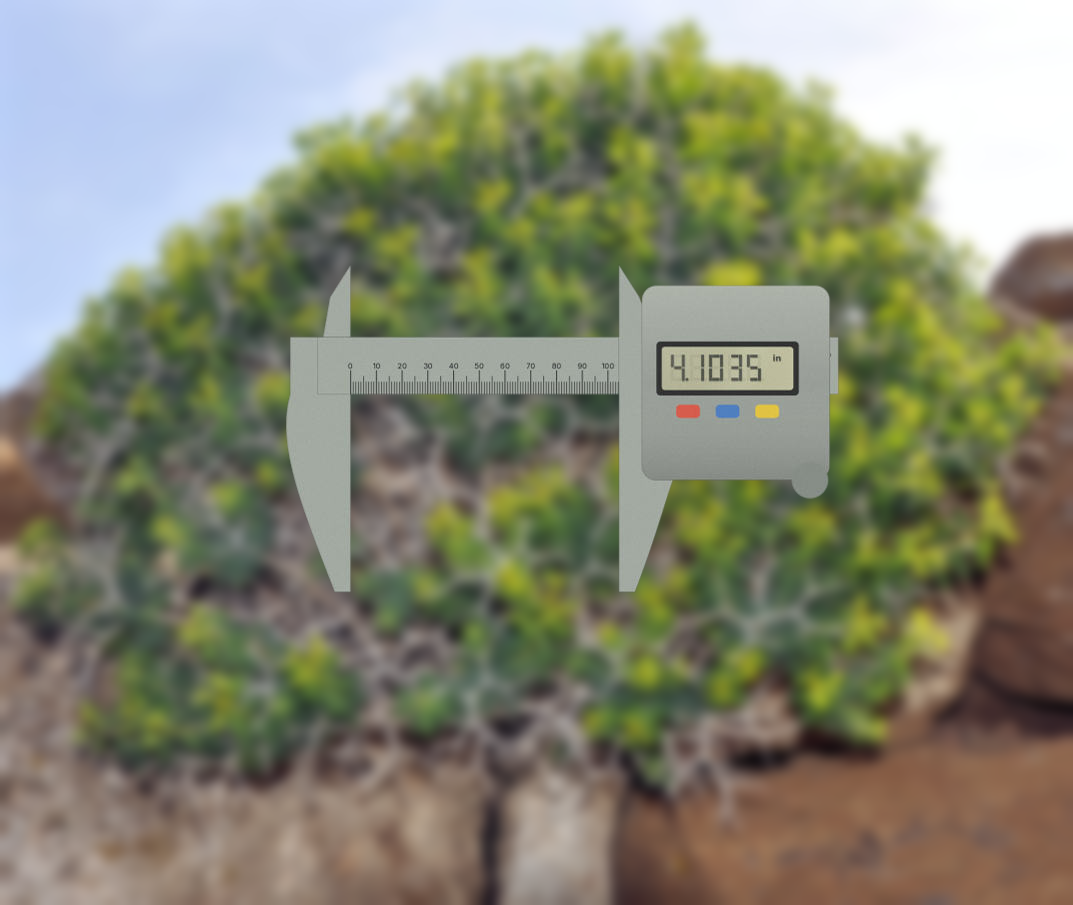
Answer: 4.1035in
